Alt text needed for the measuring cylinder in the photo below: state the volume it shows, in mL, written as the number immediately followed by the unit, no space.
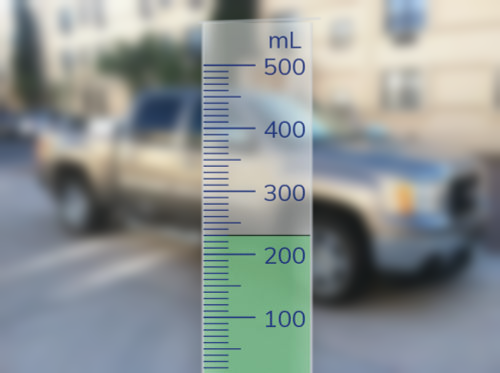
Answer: 230mL
